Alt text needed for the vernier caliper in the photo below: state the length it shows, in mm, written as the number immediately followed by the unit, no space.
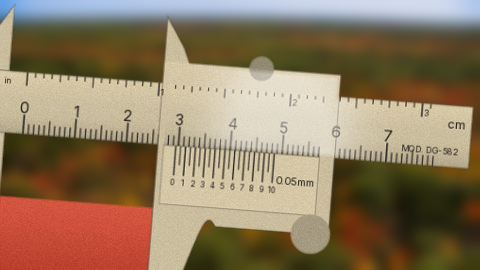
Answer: 29.5mm
